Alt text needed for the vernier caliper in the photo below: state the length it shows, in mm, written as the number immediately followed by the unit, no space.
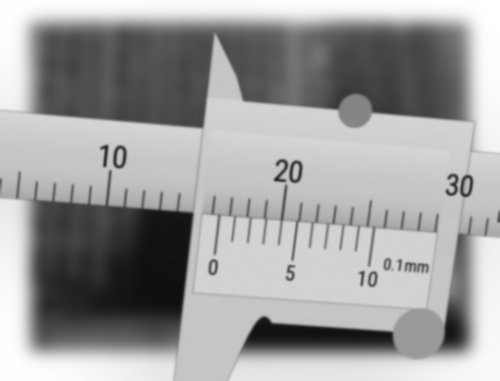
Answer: 16.4mm
